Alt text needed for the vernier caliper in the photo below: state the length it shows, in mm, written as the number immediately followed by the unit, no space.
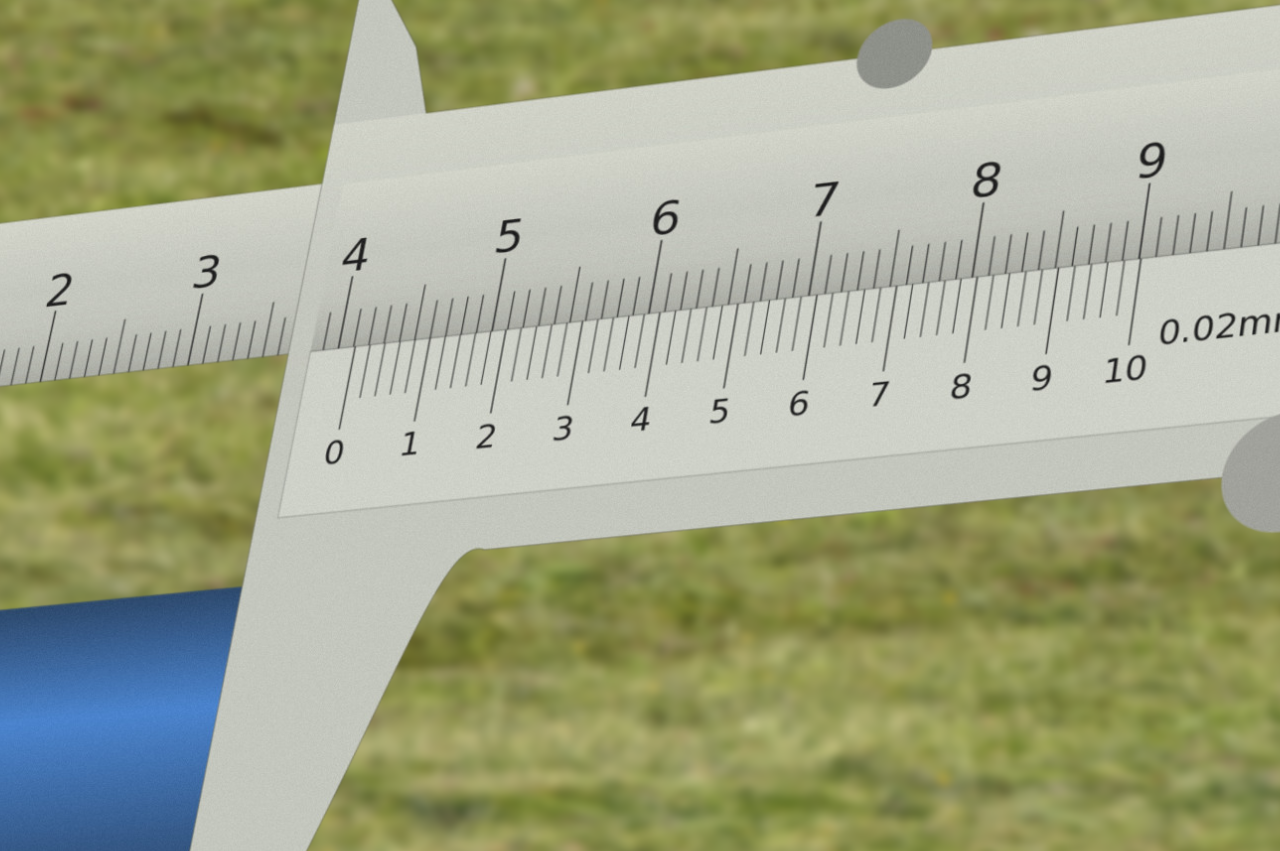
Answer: 41.1mm
